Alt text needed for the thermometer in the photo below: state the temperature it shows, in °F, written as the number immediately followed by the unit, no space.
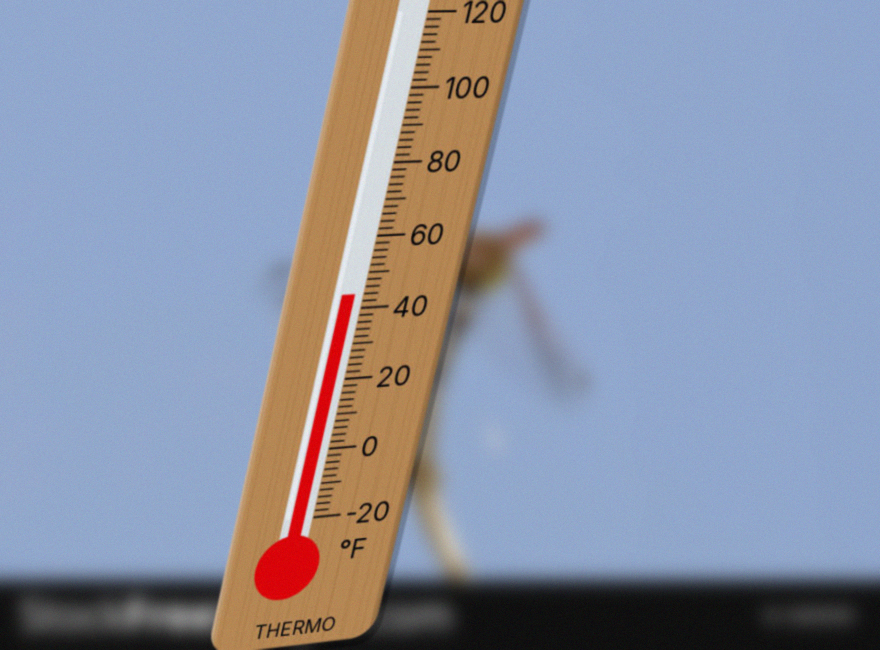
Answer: 44°F
